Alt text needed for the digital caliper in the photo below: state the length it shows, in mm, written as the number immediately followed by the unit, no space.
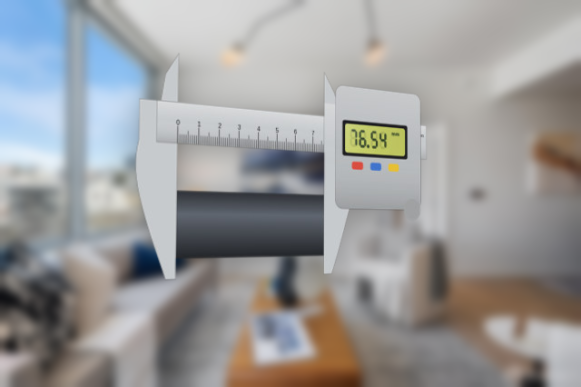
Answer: 76.54mm
